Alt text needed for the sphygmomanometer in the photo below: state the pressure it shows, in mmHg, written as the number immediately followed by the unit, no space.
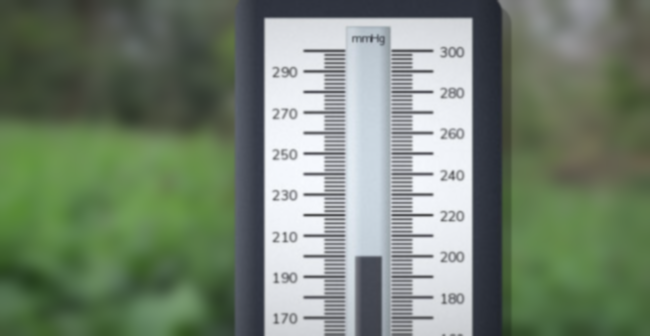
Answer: 200mmHg
